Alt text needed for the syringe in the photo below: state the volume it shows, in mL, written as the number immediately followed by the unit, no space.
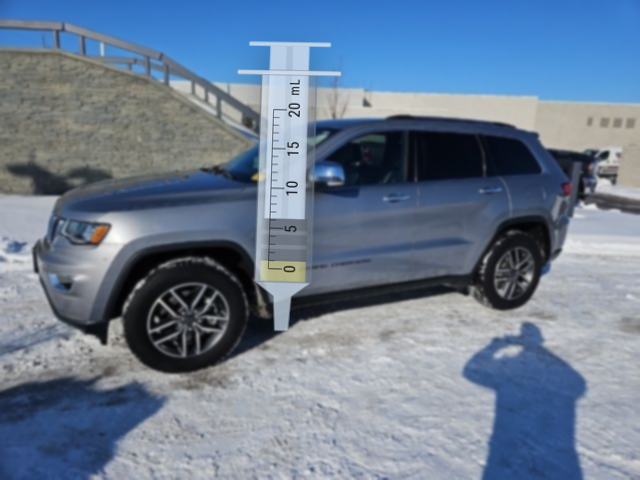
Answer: 1mL
